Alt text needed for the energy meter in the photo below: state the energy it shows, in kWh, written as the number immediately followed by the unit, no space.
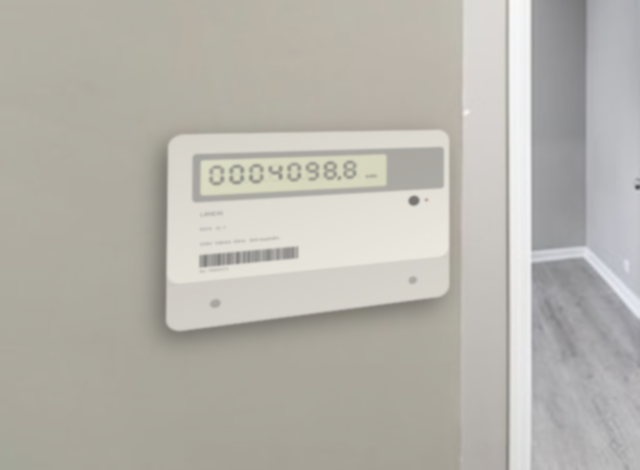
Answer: 4098.8kWh
